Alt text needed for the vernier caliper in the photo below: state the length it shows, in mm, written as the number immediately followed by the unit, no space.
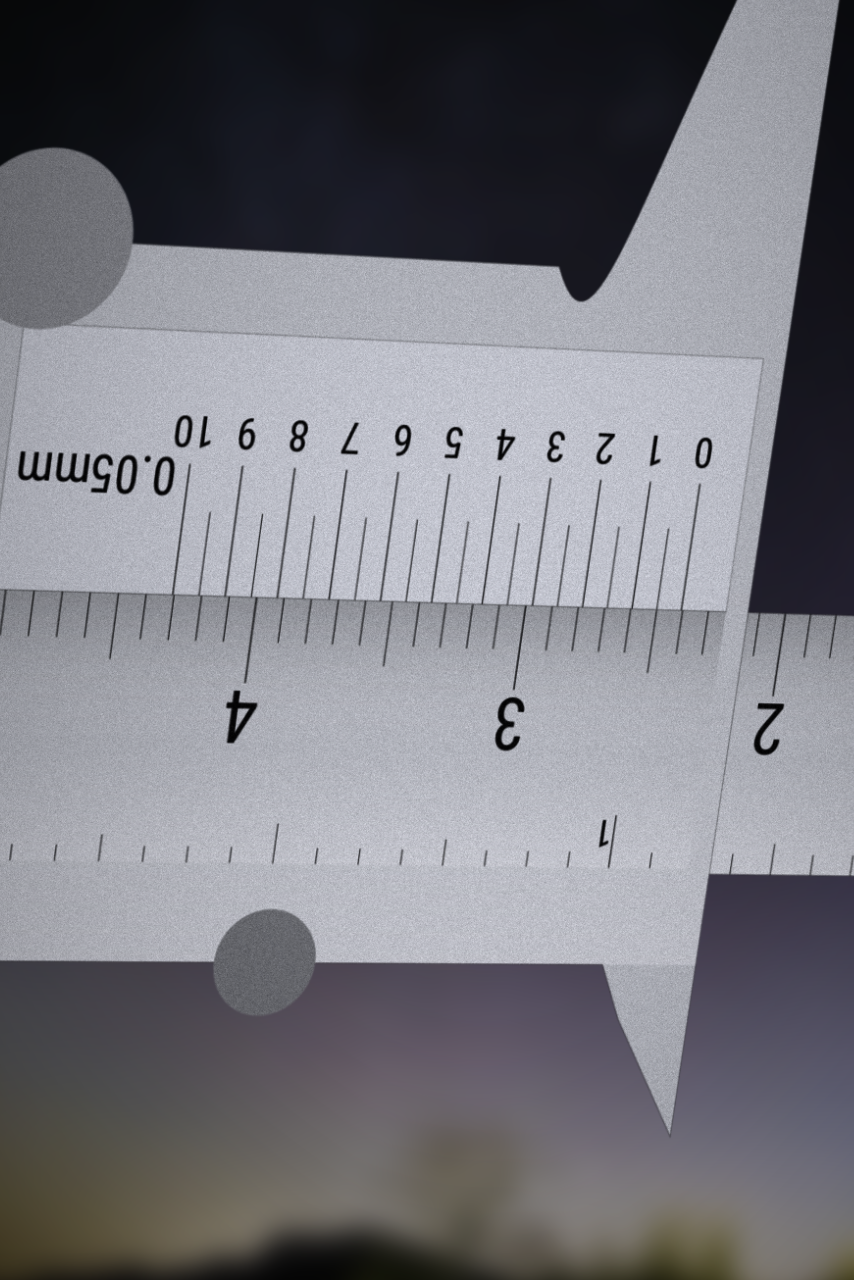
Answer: 24.05mm
